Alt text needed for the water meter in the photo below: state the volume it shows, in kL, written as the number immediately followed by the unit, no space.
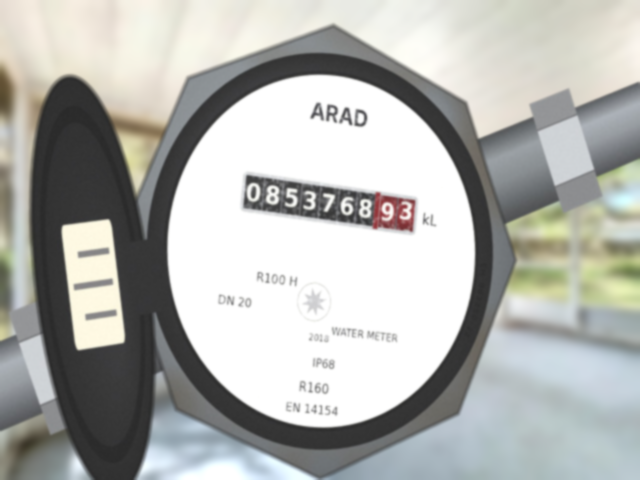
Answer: 853768.93kL
